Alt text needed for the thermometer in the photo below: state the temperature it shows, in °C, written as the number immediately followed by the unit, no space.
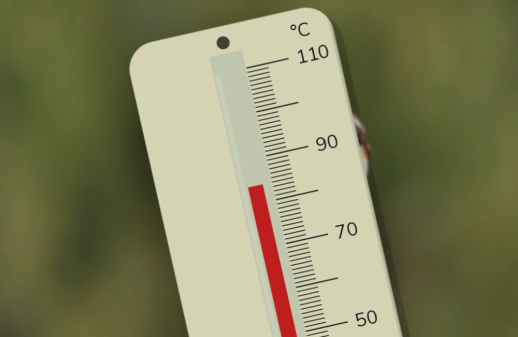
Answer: 84°C
